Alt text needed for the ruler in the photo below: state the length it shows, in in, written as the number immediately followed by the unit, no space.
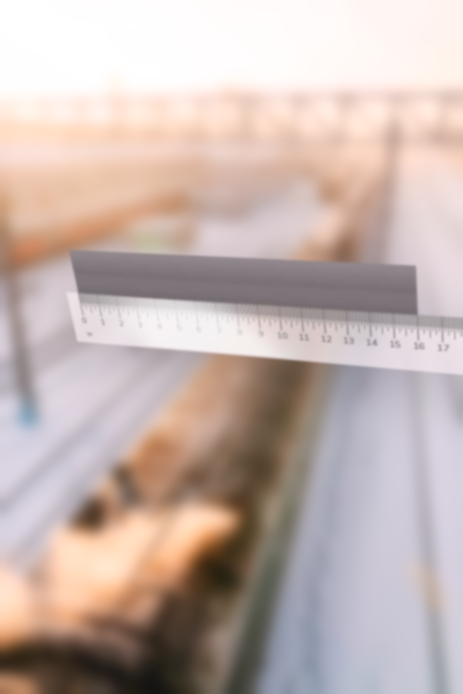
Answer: 16in
